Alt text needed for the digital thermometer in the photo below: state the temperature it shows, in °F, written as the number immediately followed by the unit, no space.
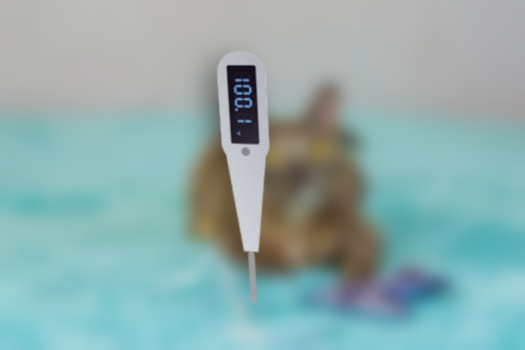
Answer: 100.1°F
